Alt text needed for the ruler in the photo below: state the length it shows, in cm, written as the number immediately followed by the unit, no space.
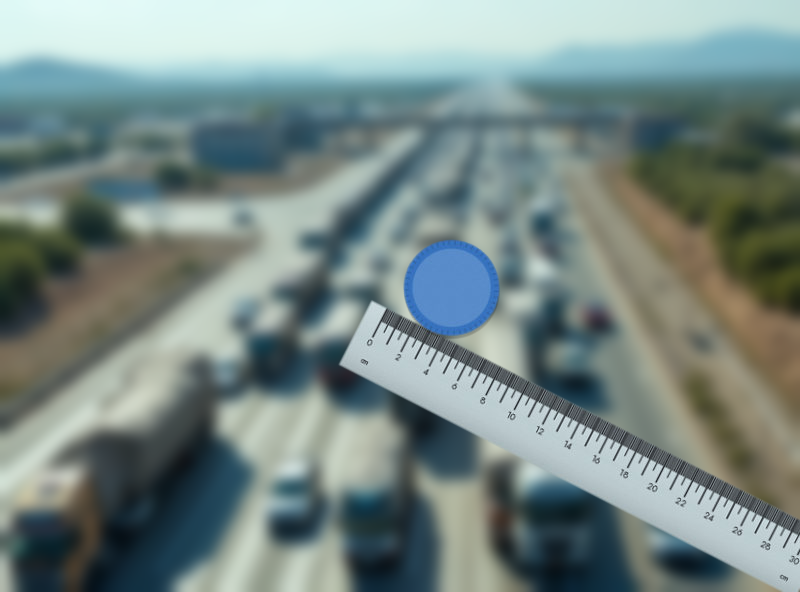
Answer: 6cm
